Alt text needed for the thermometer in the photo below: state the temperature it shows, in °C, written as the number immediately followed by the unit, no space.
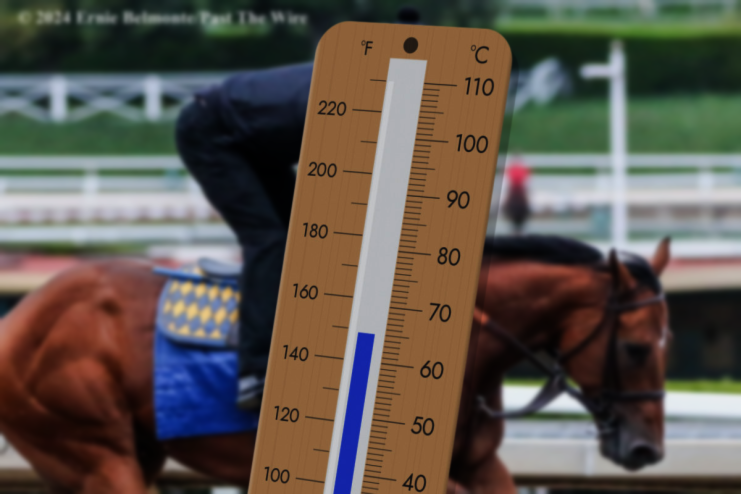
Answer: 65°C
